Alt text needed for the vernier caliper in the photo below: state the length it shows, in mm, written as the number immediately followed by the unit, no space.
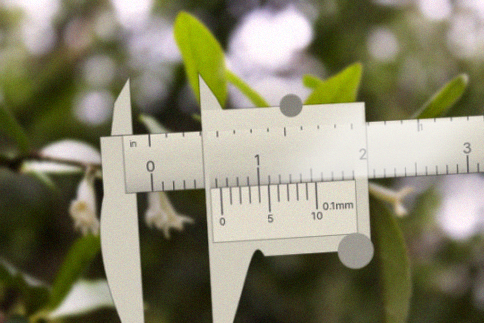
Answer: 6.4mm
